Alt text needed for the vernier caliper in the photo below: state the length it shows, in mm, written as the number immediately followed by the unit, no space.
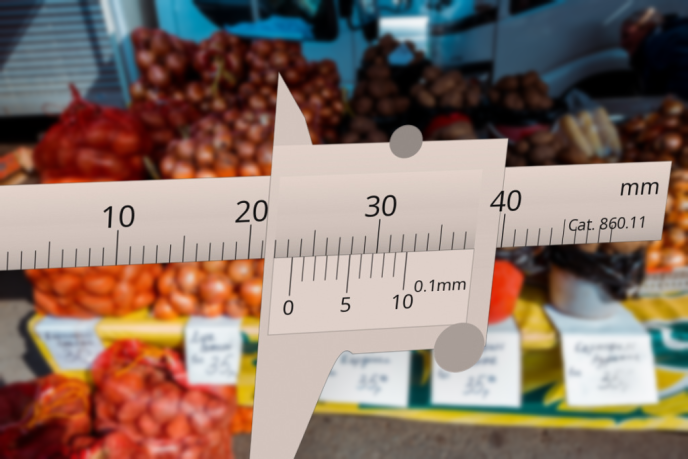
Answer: 23.4mm
